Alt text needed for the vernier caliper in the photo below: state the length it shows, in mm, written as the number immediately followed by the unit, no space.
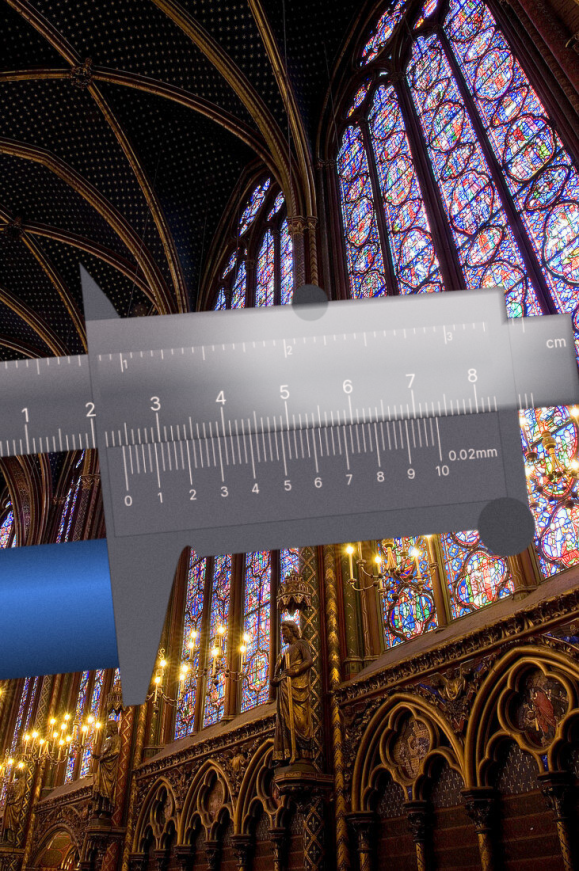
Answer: 24.4mm
